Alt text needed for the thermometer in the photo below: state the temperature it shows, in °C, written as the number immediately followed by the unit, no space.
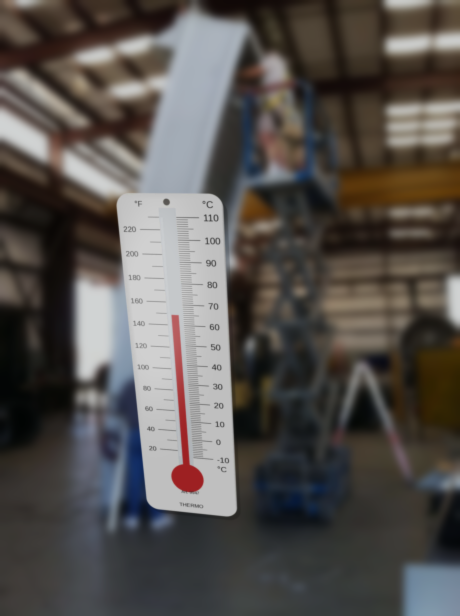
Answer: 65°C
